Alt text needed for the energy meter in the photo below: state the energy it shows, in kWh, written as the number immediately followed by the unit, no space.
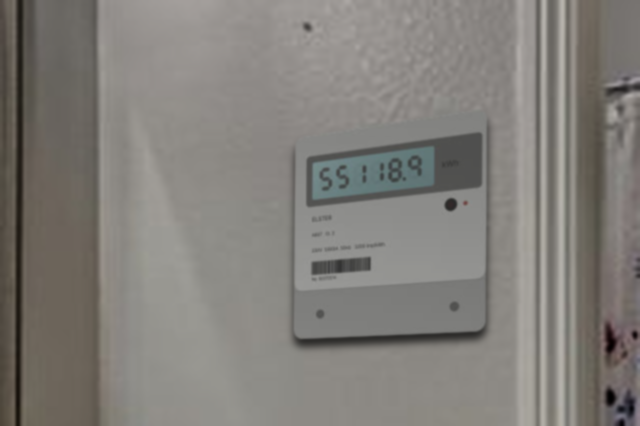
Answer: 55118.9kWh
